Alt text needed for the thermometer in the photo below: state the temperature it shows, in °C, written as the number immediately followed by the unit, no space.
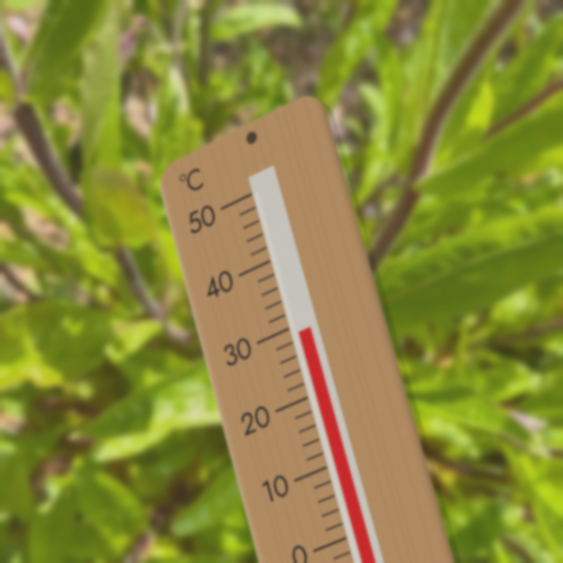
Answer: 29°C
